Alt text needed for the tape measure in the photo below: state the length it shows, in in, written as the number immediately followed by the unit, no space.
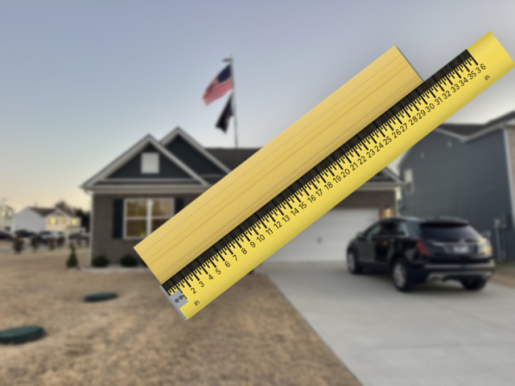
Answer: 31in
